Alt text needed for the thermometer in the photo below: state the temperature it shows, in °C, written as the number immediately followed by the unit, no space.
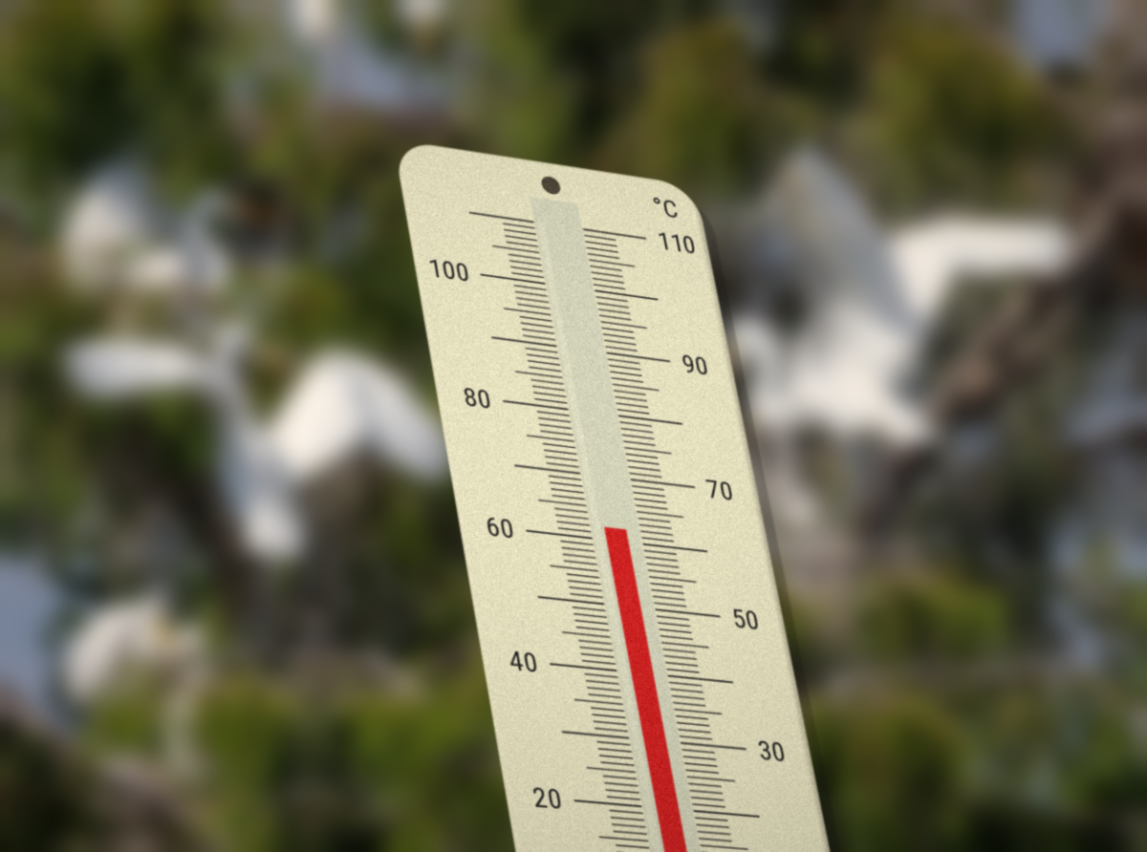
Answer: 62°C
